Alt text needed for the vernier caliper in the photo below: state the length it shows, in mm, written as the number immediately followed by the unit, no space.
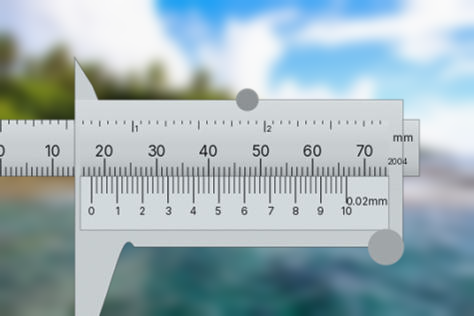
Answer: 17.5mm
